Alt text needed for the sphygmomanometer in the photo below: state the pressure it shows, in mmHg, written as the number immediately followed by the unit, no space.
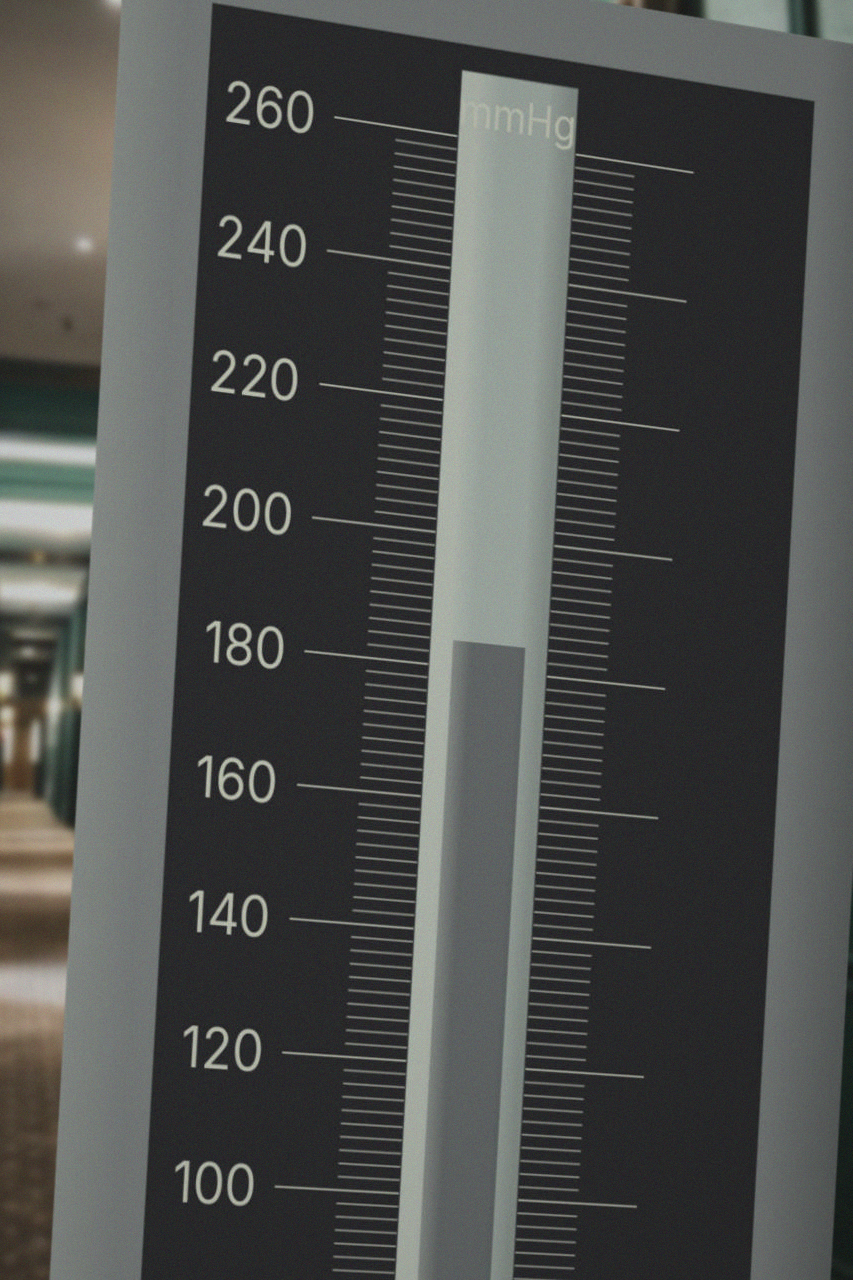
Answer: 184mmHg
